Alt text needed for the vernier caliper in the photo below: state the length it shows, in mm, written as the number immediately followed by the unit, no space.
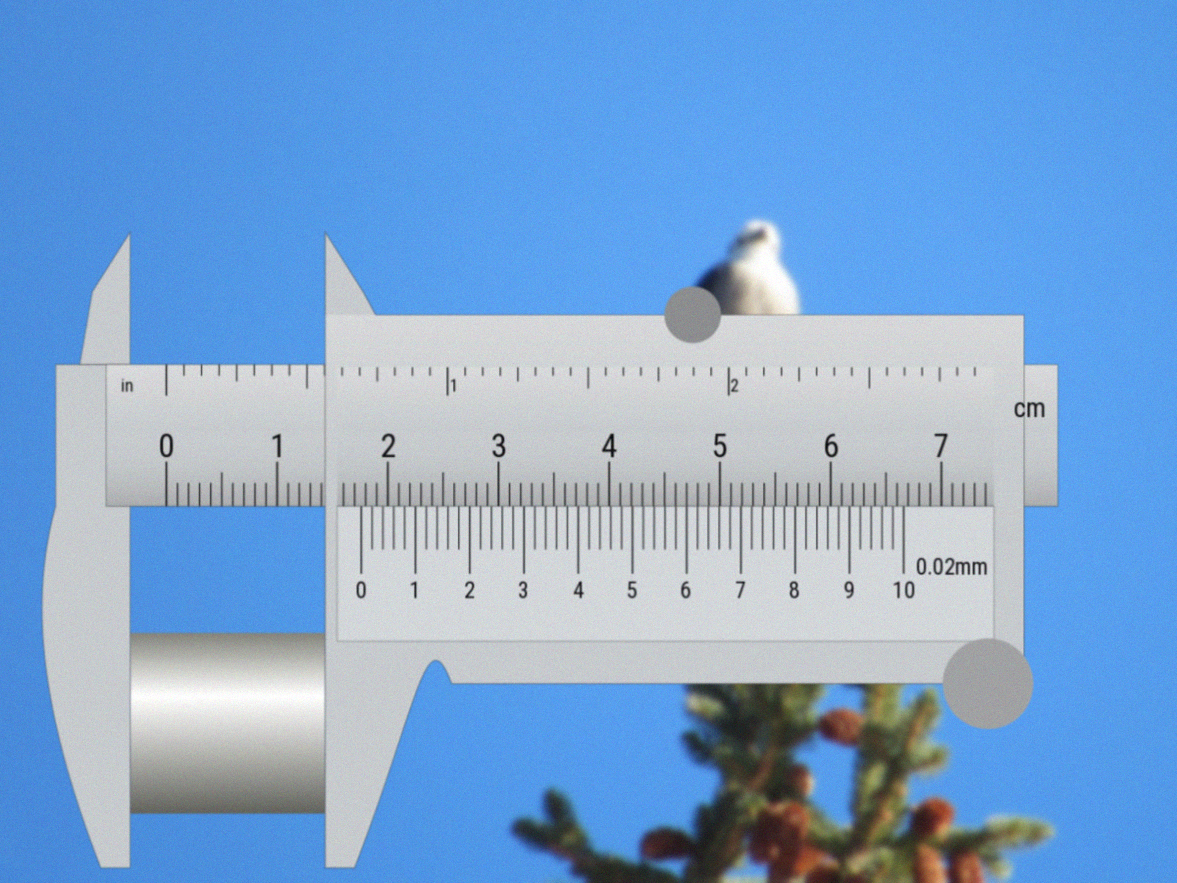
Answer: 17.6mm
